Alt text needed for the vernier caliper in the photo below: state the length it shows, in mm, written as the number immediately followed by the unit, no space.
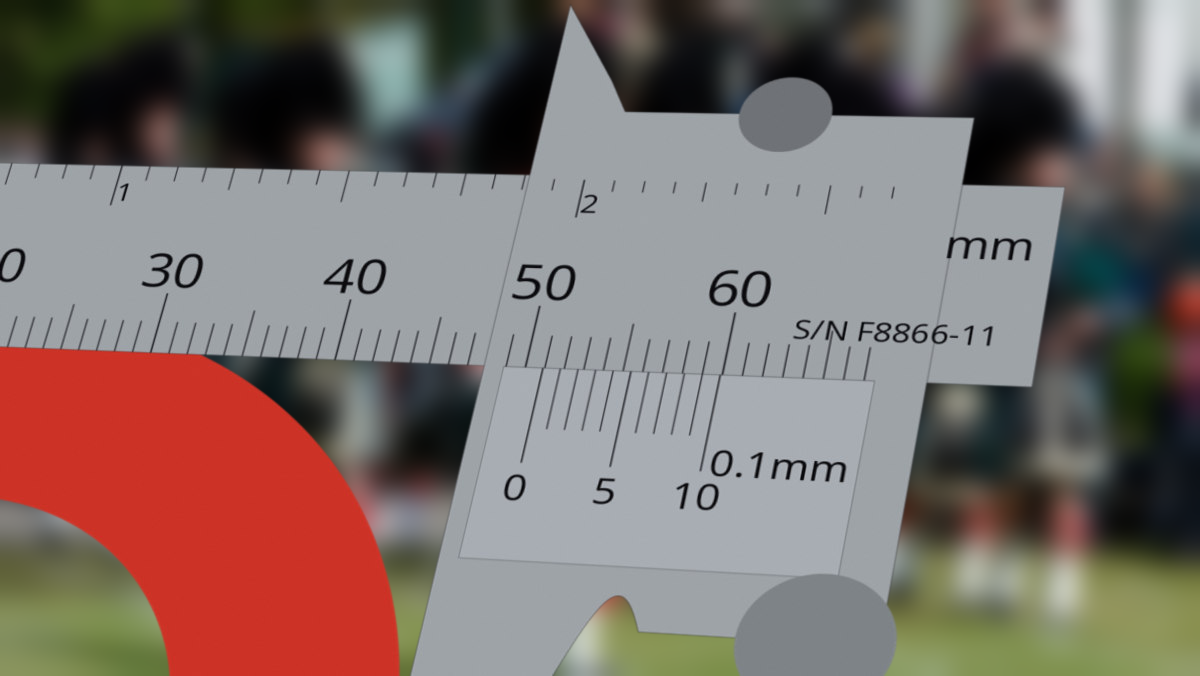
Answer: 50.9mm
